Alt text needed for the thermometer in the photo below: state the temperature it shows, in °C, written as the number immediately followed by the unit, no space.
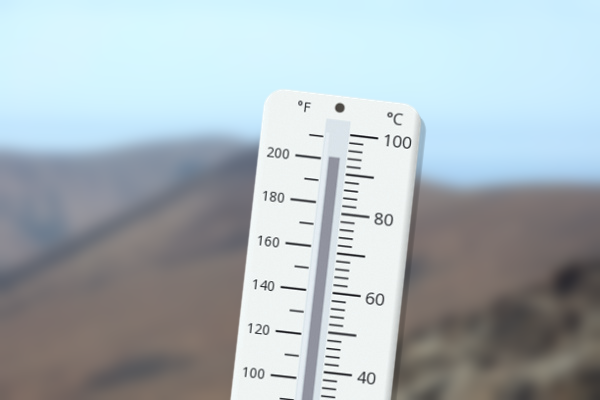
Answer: 94°C
